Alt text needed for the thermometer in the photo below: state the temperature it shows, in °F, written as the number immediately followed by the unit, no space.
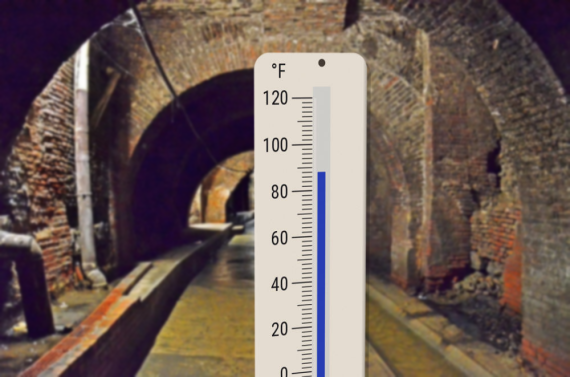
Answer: 88°F
